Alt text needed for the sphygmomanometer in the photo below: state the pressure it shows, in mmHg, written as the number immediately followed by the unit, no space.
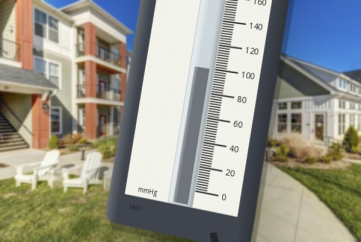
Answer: 100mmHg
